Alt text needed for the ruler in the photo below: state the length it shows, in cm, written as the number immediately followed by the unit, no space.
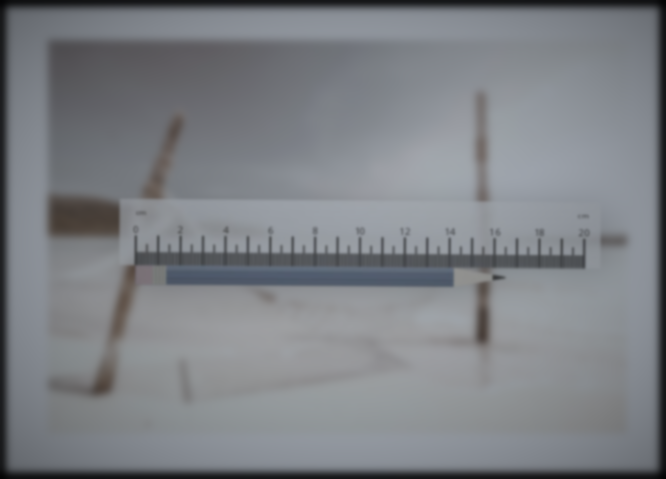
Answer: 16.5cm
